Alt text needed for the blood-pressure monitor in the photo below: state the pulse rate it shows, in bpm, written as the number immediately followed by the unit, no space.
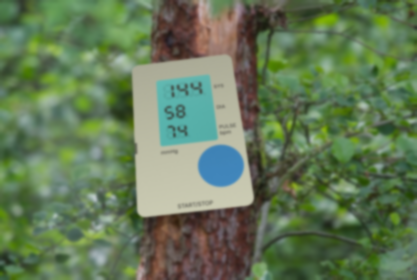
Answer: 74bpm
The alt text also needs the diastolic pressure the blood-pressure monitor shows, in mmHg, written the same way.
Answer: 58mmHg
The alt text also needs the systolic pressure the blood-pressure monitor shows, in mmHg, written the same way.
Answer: 144mmHg
